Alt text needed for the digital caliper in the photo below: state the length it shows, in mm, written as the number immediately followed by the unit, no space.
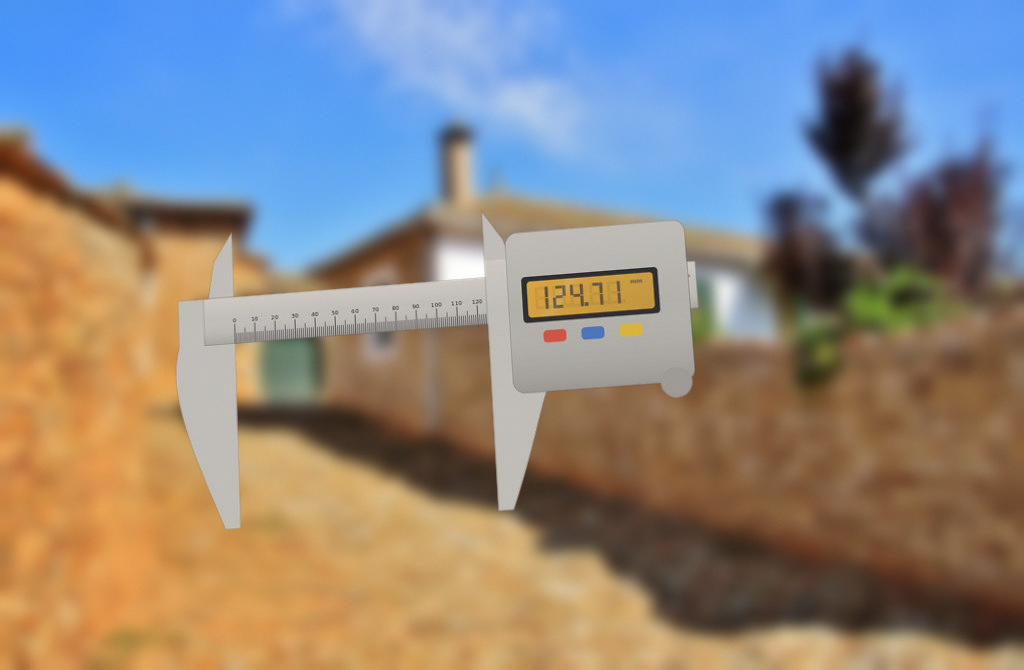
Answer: 124.71mm
